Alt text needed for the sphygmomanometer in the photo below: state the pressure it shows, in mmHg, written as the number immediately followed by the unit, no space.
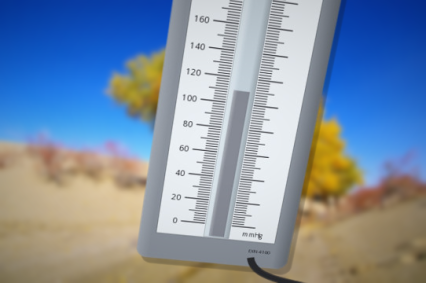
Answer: 110mmHg
